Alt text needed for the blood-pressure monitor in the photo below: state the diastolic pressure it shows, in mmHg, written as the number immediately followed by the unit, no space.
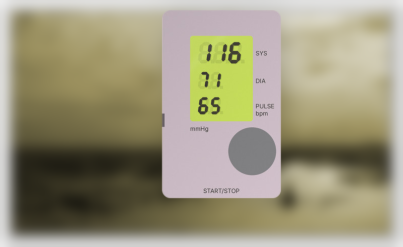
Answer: 71mmHg
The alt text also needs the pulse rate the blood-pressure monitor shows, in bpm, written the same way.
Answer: 65bpm
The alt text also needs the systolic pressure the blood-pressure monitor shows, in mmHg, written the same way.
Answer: 116mmHg
